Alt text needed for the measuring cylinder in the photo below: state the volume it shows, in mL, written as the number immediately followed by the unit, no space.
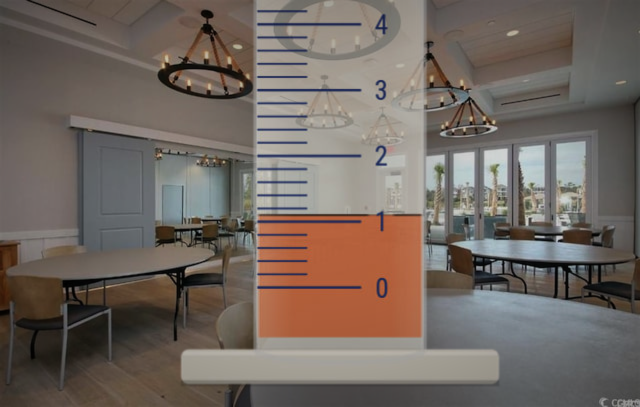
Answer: 1.1mL
